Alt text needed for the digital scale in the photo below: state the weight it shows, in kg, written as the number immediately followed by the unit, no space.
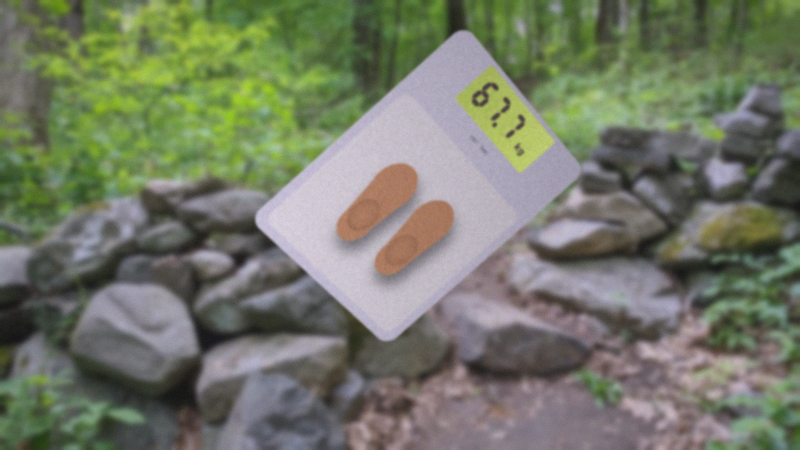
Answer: 67.7kg
